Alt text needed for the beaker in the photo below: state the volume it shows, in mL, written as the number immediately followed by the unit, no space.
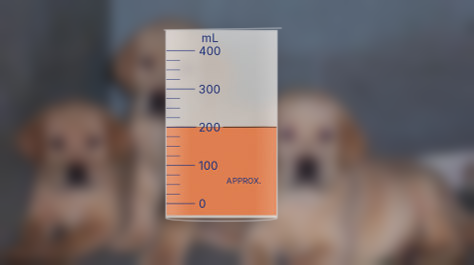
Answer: 200mL
